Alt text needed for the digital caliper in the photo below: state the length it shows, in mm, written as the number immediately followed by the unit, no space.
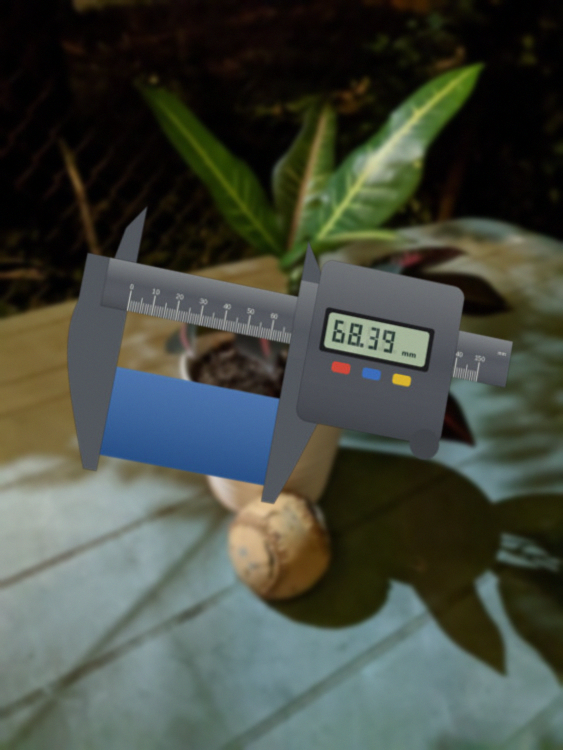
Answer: 68.39mm
